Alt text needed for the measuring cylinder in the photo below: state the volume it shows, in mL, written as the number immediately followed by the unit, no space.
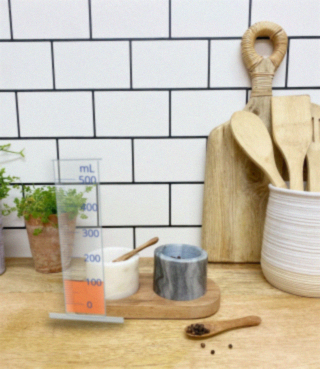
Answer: 100mL
